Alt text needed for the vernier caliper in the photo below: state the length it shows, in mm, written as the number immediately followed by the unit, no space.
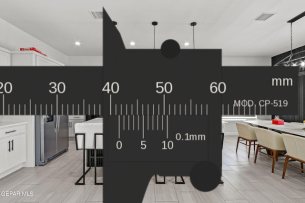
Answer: 41.6mm
